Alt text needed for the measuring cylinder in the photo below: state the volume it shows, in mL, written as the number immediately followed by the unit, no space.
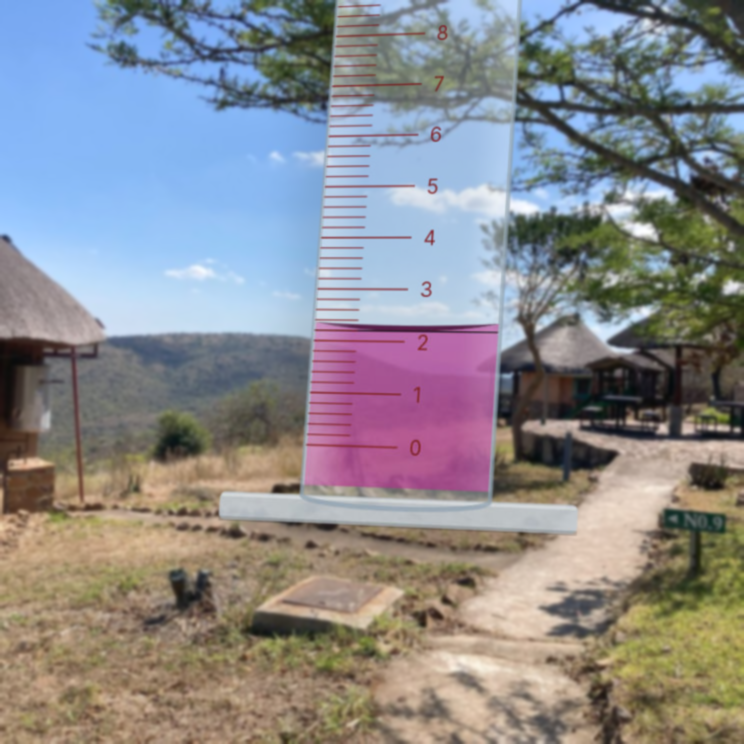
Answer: 2.2mL
